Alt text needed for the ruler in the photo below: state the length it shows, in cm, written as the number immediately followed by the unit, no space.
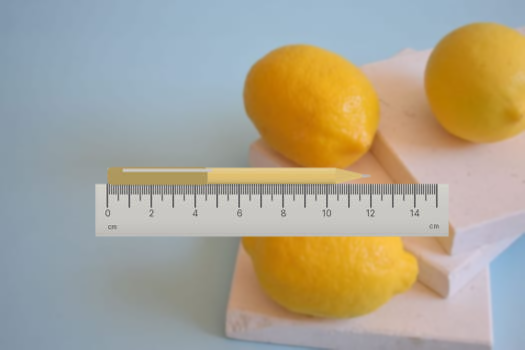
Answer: 12cm
